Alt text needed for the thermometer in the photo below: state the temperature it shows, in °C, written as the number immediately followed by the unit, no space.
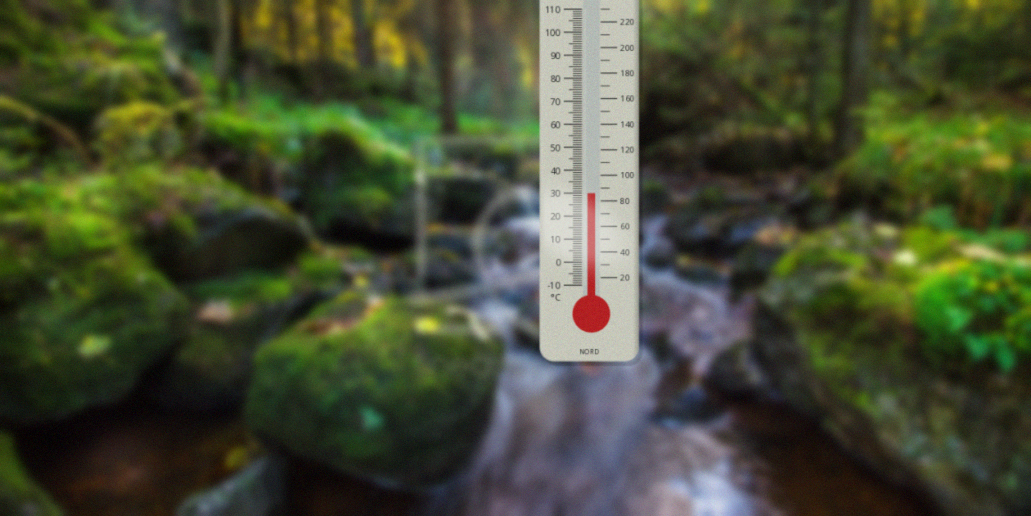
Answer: 30°C
